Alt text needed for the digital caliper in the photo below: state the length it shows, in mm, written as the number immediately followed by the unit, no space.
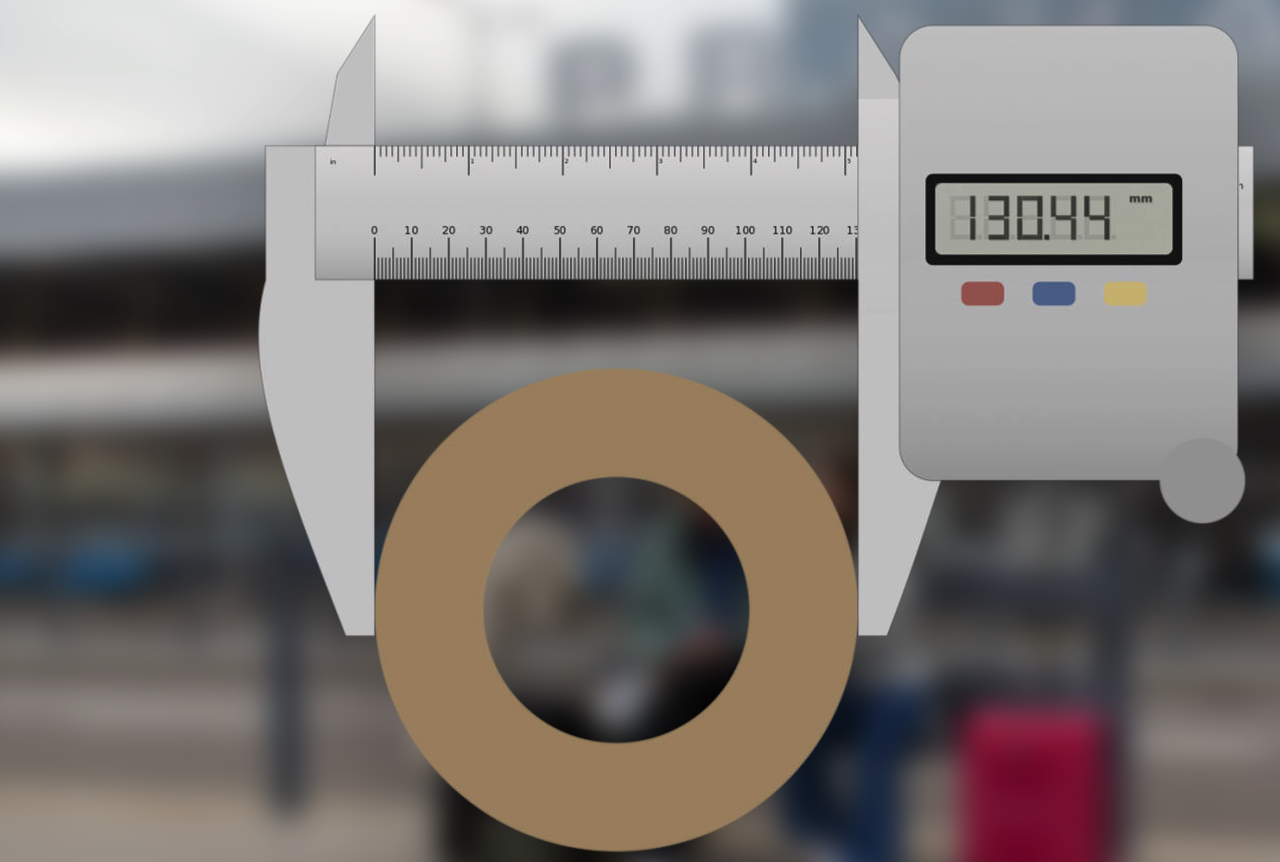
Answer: 130.44mm
